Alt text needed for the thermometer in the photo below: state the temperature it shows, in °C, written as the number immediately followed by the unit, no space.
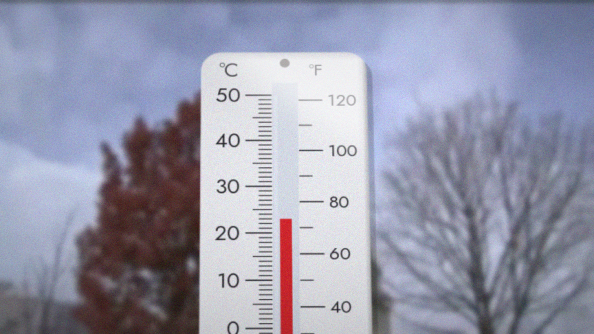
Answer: 23°C
